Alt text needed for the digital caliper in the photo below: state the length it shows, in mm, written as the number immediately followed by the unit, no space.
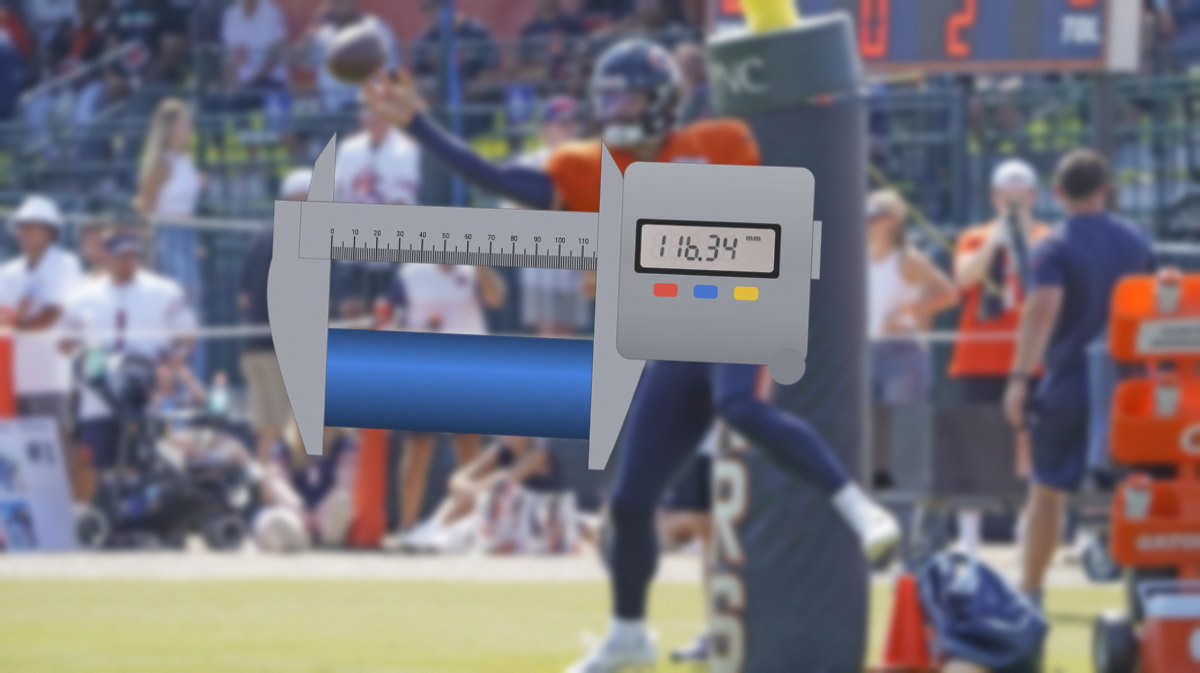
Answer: 116.34mm
